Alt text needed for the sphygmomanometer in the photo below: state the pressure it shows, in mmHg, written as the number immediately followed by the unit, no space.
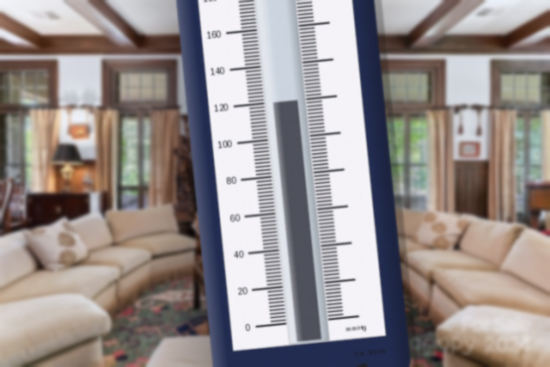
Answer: 120mmHg
